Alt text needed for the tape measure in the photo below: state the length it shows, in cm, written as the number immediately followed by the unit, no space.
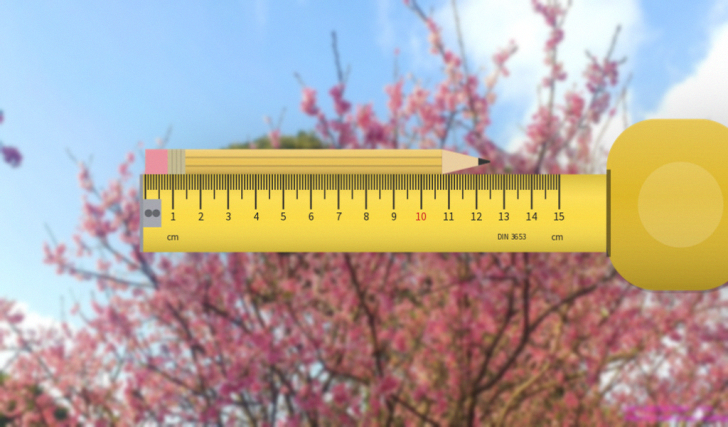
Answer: 12.5cm
